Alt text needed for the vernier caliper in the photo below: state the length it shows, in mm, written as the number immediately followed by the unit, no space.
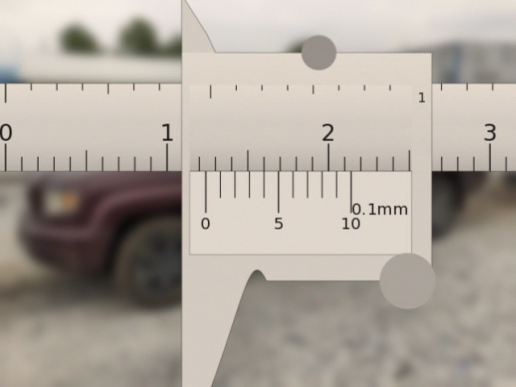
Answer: 12.4mm
